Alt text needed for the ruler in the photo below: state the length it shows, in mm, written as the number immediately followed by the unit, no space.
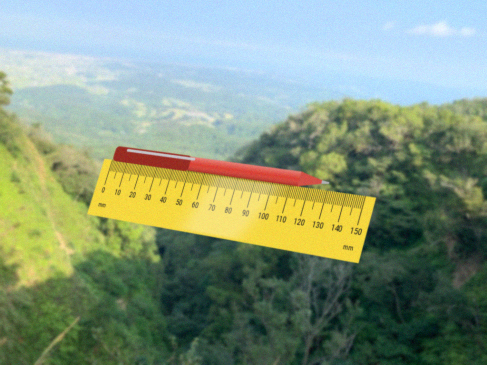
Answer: 130mm
